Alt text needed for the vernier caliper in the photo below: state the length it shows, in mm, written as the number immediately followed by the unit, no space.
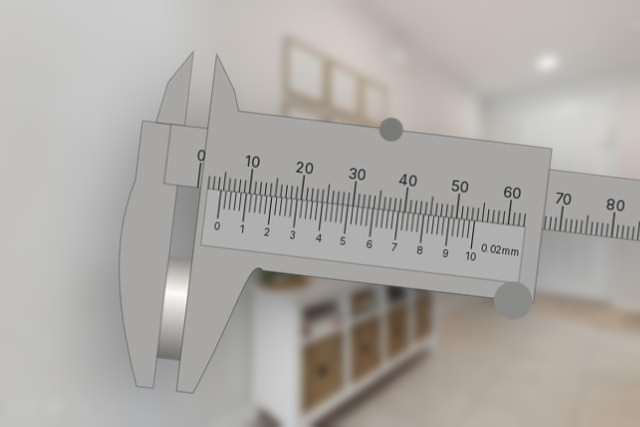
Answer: 4.5mm
